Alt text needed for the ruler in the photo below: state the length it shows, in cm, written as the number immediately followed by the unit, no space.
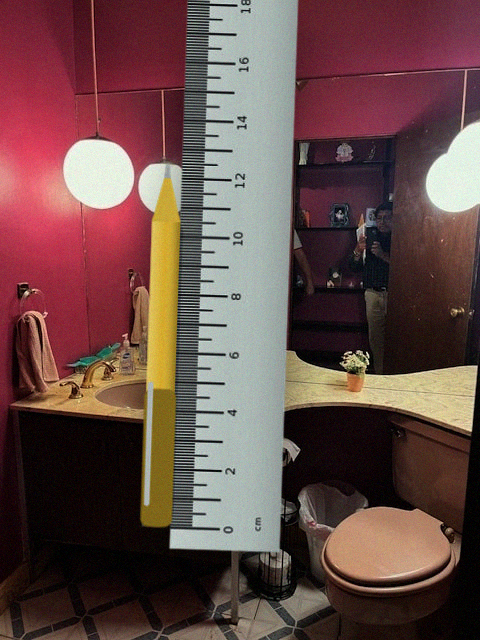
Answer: 12.5cm
